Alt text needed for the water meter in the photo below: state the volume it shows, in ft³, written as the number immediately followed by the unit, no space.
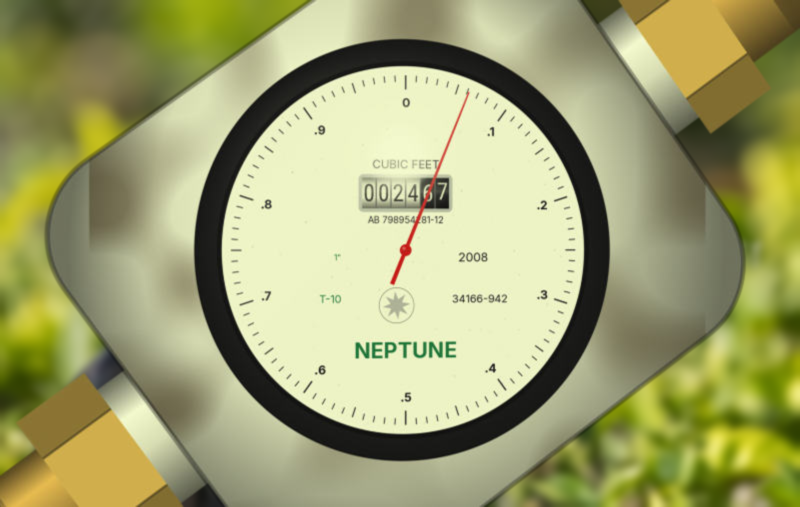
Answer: 2467.06ft³
